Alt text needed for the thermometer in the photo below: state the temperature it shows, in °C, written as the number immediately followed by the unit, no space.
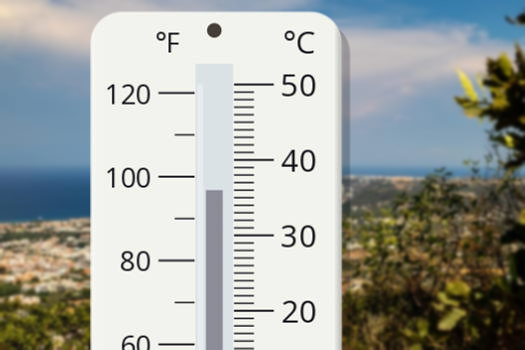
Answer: 36°C
